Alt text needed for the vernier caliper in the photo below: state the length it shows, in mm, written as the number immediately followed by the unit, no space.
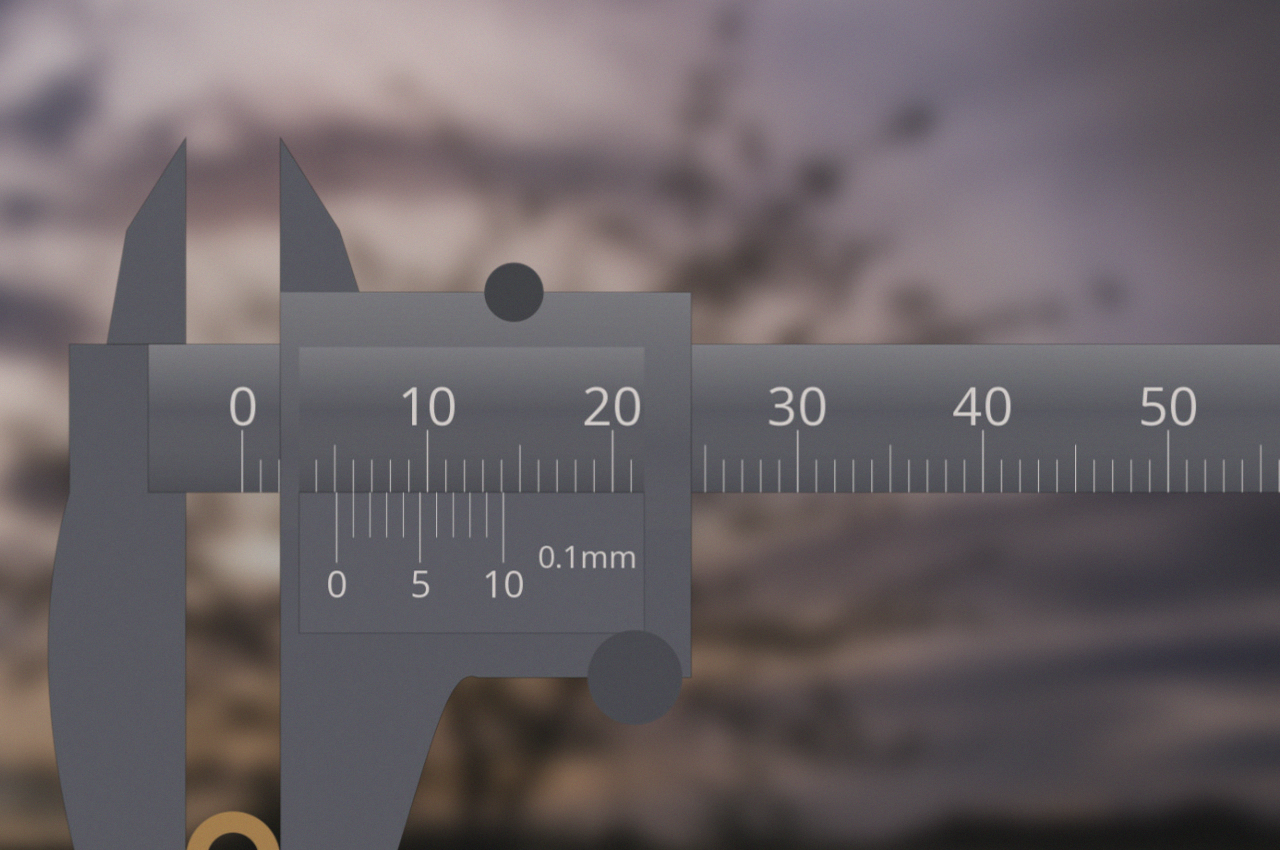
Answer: 5.1mm
